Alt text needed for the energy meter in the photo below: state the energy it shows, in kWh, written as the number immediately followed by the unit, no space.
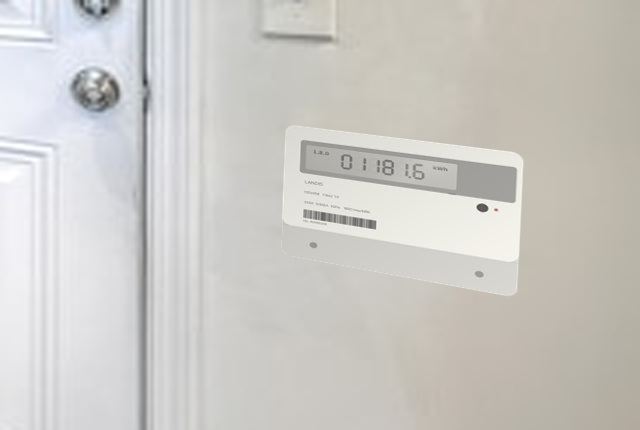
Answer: 1181.6kWh
